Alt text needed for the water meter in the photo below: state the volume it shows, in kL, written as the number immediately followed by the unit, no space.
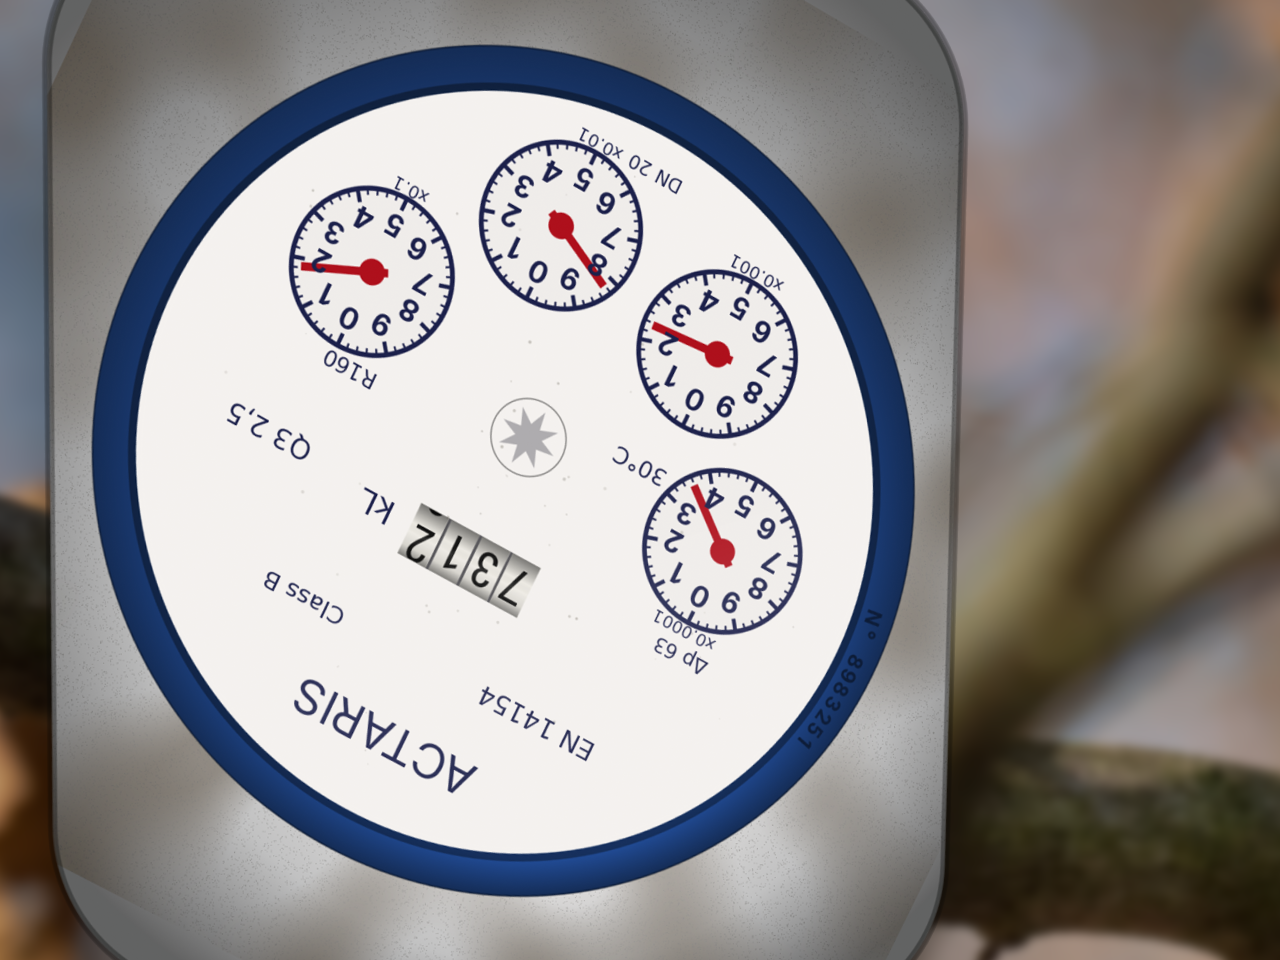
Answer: 7312.1823kL
